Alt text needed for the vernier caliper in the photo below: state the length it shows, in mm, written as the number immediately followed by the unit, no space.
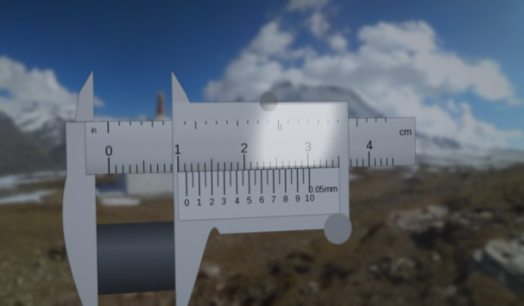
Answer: 11.2mm
